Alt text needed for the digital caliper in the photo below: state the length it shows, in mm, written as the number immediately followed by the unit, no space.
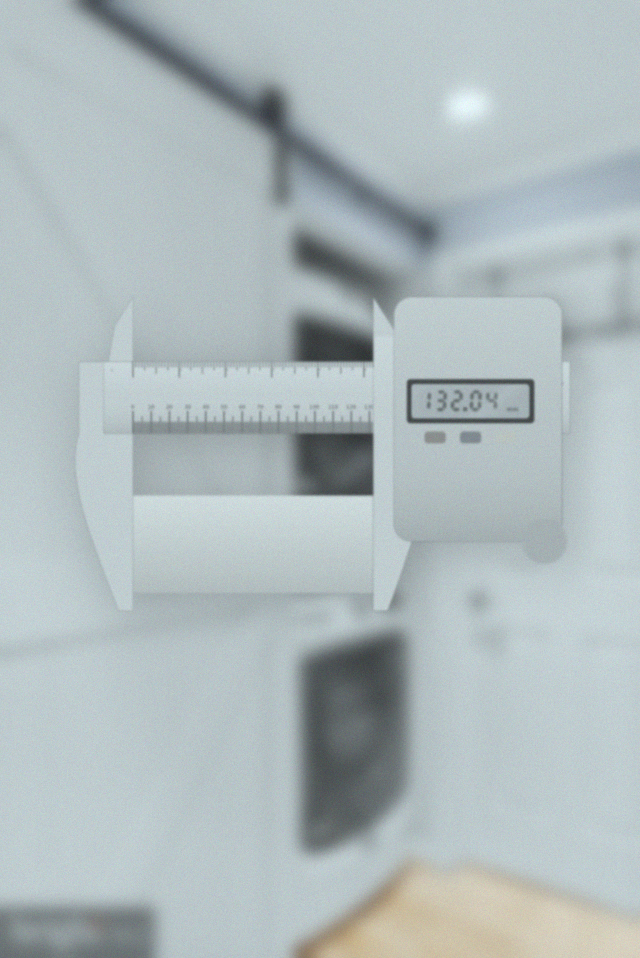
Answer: 132.04mm
